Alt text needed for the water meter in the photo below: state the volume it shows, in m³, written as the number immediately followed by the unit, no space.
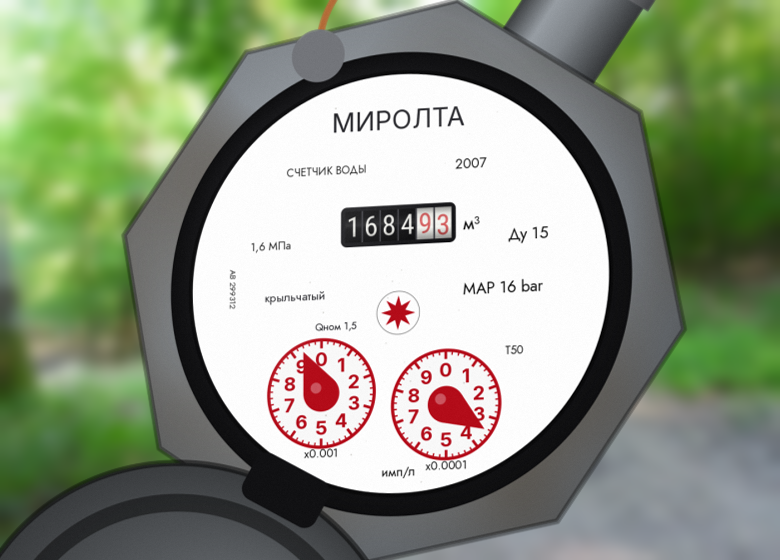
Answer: 1684.9293m³
